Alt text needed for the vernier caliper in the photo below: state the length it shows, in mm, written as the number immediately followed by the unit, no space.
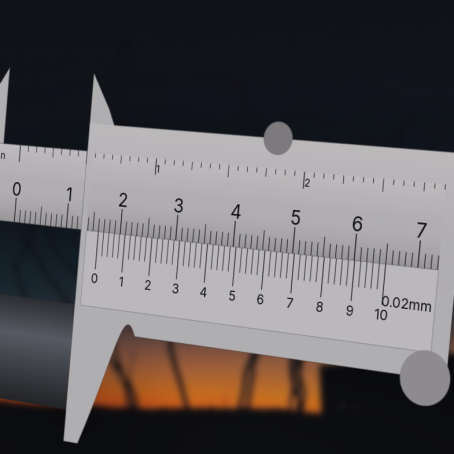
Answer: 16.0mm
